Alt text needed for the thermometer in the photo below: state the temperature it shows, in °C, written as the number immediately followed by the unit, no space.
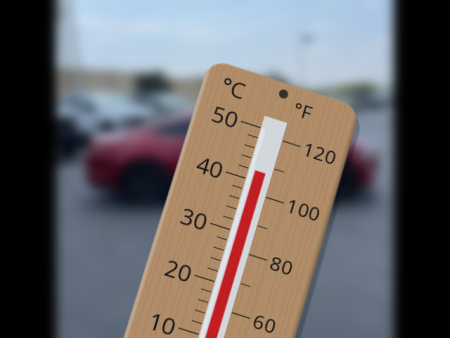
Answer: 42°C
